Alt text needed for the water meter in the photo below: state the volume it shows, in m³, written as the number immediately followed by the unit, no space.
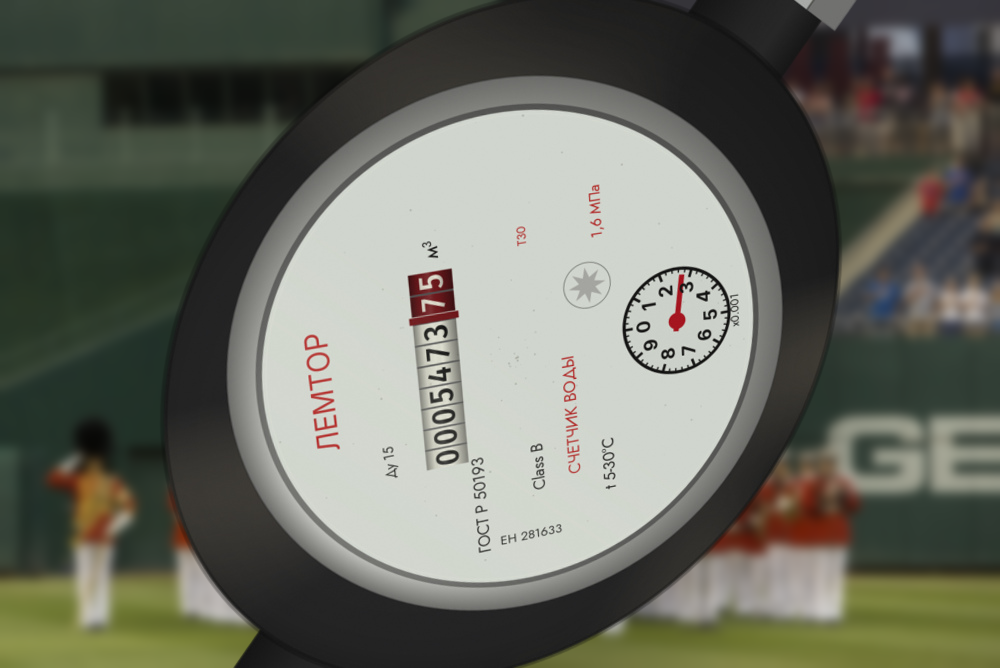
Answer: 5473.752m³
